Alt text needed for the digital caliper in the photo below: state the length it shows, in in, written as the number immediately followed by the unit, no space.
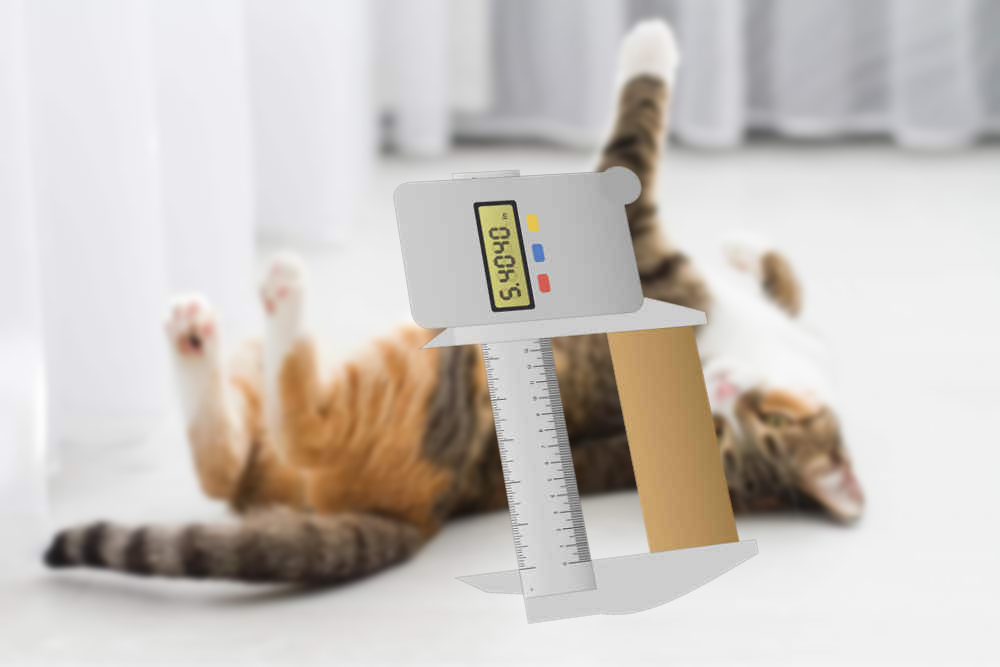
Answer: 5.4040in
